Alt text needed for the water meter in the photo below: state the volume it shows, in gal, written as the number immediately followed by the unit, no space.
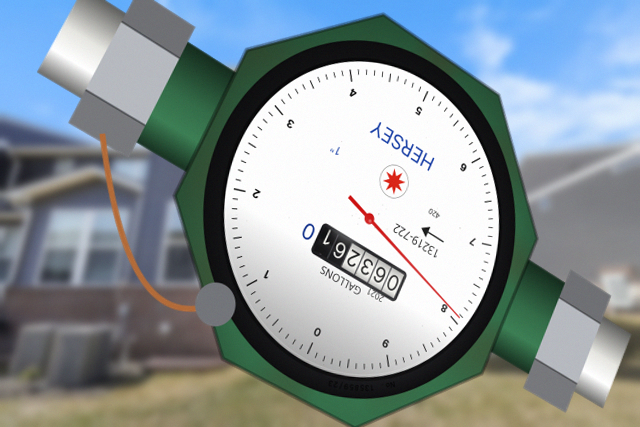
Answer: 632607.9gal
